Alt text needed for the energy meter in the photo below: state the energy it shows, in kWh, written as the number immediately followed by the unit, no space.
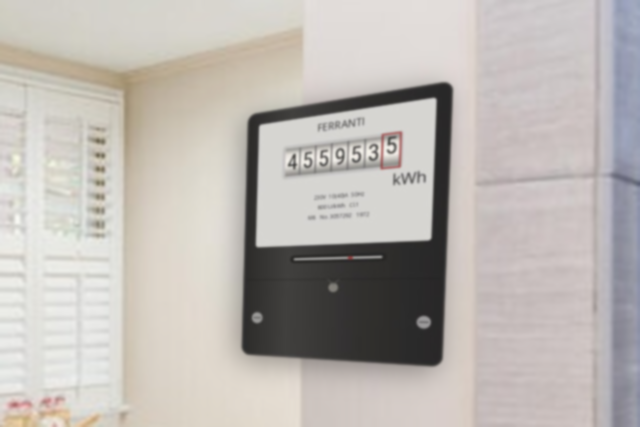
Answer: 455953.5kWh
